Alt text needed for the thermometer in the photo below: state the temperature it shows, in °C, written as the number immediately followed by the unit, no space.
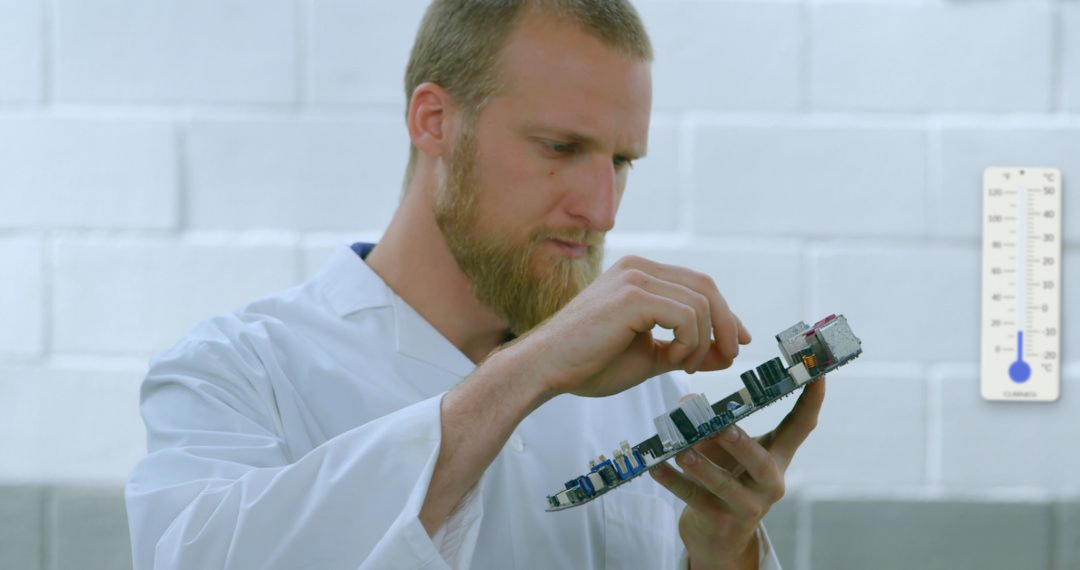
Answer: -10°C
